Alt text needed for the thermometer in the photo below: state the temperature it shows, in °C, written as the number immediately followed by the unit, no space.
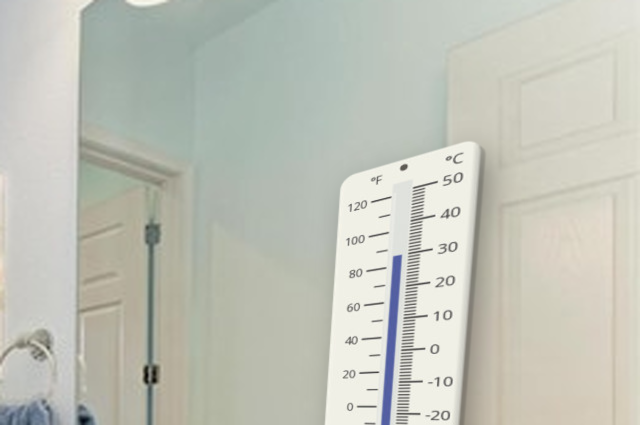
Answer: 30°C
